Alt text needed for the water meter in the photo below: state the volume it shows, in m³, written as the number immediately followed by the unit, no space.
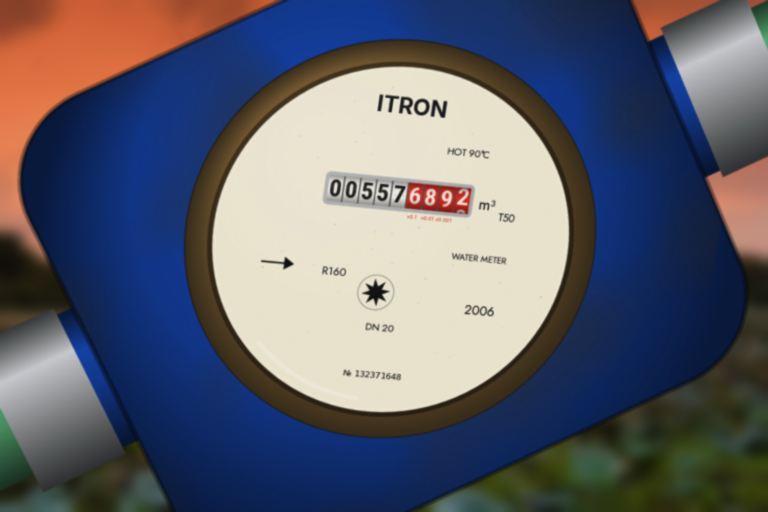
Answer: 557.6892m³
